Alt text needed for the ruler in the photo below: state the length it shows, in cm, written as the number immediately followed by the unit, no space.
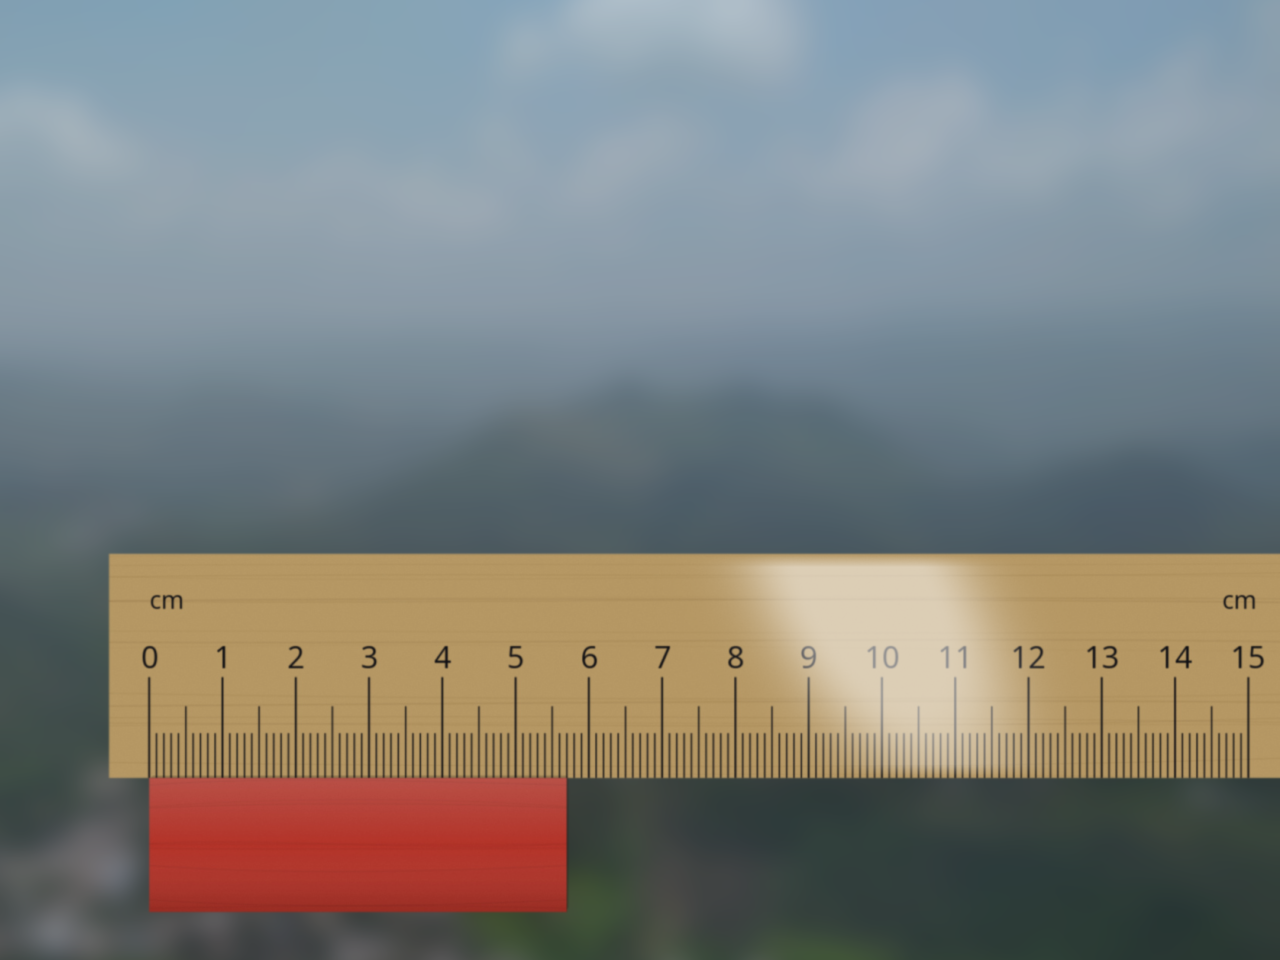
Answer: 5.7cm
